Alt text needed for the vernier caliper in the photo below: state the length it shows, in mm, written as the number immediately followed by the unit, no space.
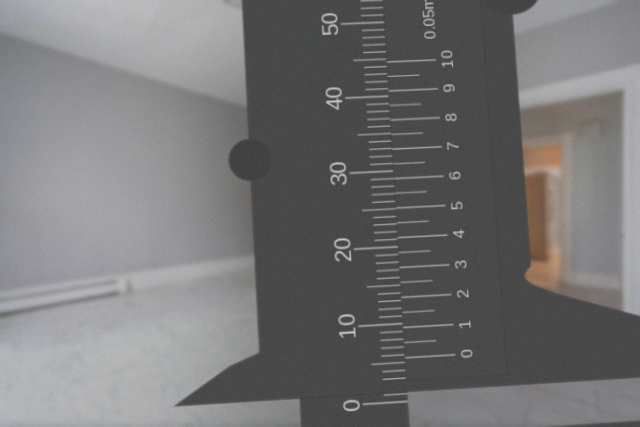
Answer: 5.6mm
